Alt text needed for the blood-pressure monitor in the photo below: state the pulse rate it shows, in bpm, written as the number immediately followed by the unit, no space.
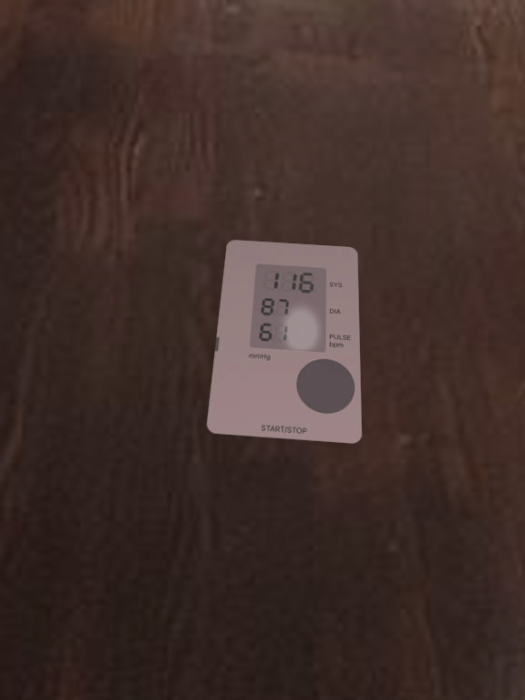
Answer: 61bpm
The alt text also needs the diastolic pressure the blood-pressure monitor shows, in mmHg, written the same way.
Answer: 87mmHg
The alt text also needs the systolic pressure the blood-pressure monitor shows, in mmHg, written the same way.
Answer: 116mmHg
